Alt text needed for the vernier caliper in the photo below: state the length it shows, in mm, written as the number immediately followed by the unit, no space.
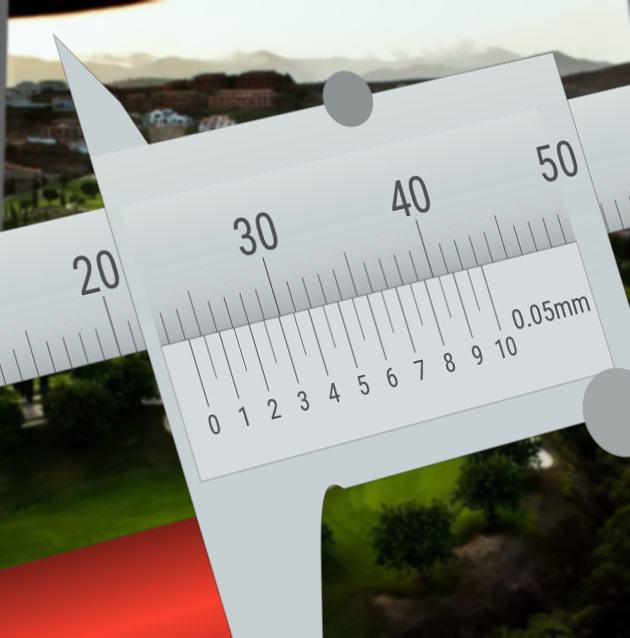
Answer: 24.2mm
